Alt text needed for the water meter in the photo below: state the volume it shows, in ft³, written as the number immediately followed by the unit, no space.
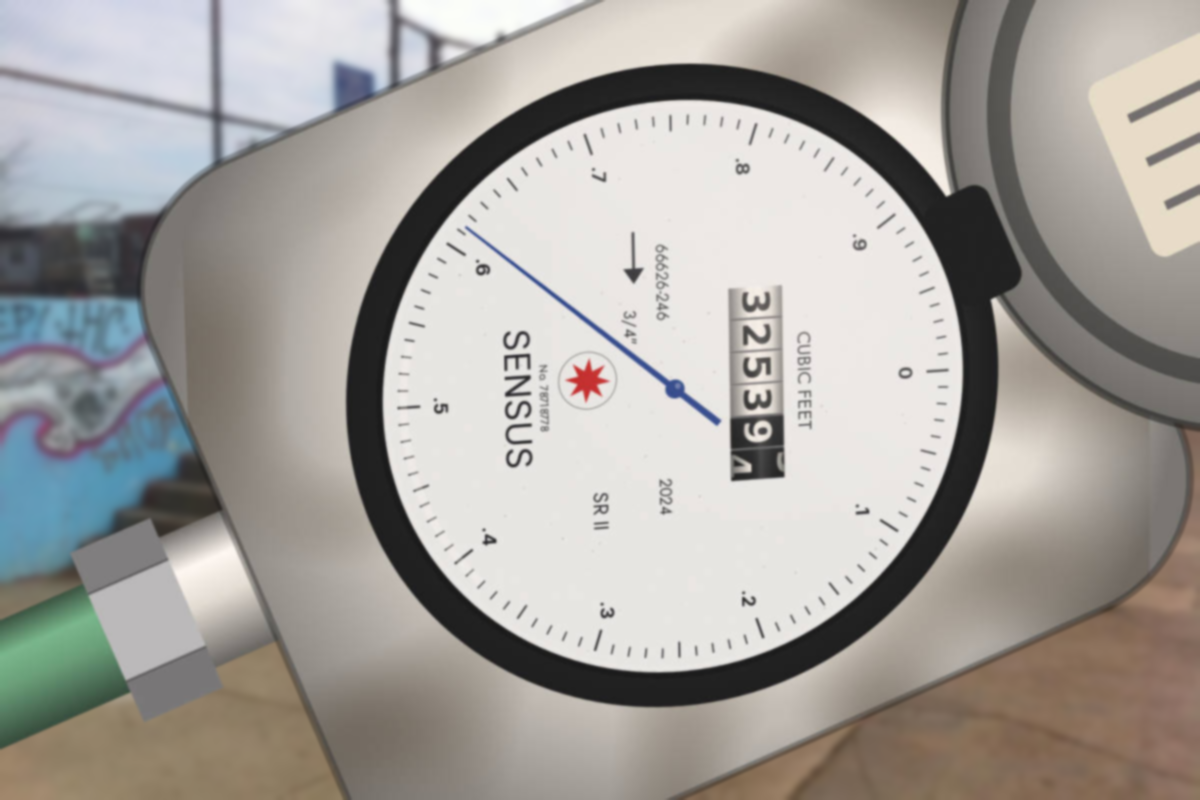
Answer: 325393.61ft³
